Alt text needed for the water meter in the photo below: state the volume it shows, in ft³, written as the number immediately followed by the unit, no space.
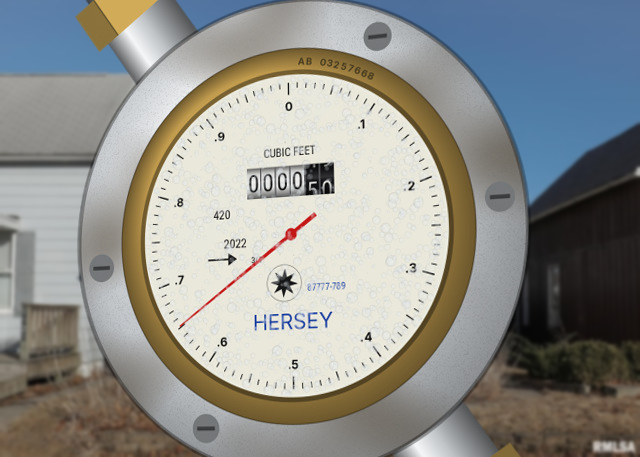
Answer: 49.65ft³
